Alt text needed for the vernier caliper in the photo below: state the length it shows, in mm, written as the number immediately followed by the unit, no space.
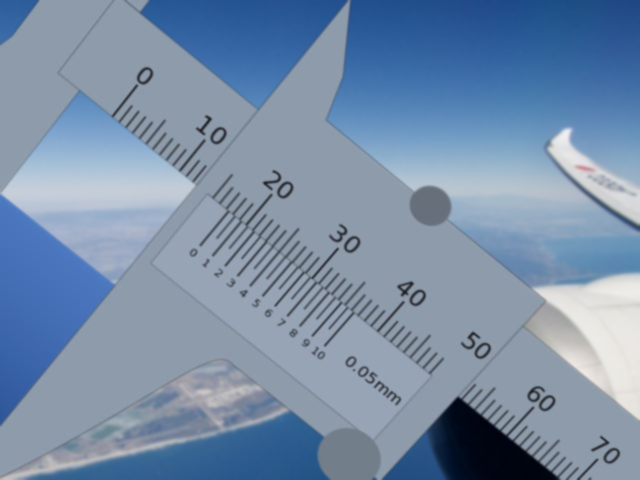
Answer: 17.4mm
